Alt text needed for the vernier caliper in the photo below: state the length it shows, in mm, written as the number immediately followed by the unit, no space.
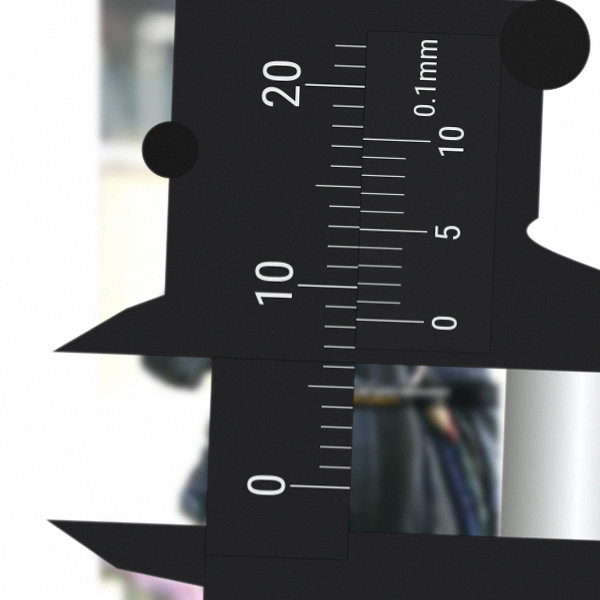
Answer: 8.4mm
